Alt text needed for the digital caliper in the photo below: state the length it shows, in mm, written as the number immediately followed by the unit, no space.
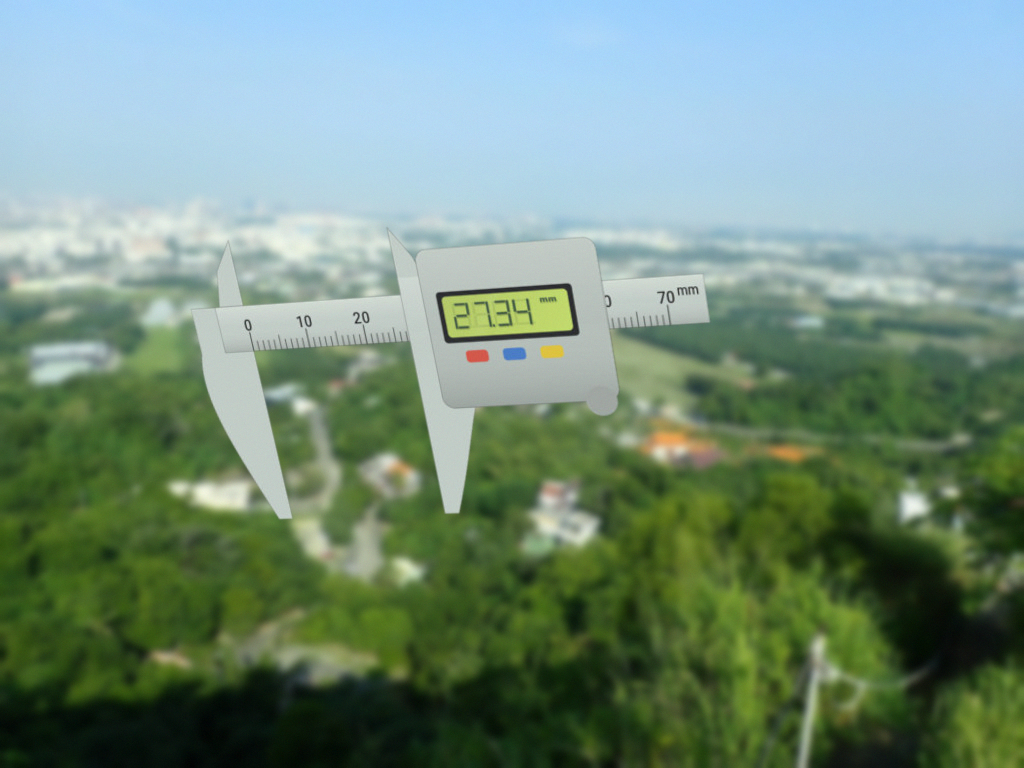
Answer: 27.34mm
